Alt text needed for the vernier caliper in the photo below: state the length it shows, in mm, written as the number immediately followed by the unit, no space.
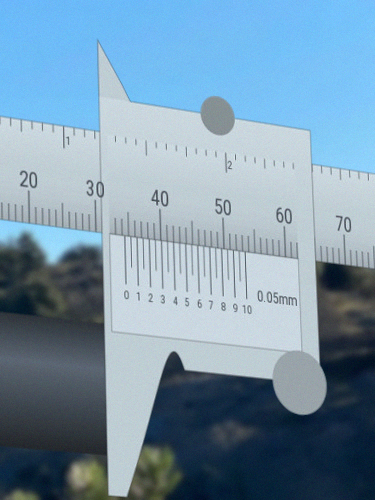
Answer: 34.4mm
